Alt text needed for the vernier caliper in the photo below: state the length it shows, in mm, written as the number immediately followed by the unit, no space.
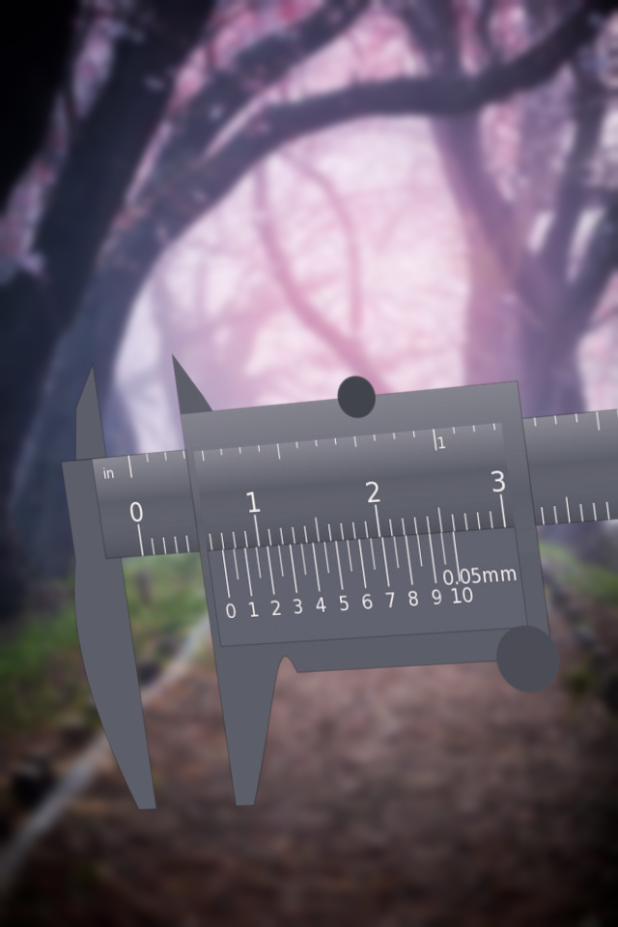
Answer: 6.9mm
